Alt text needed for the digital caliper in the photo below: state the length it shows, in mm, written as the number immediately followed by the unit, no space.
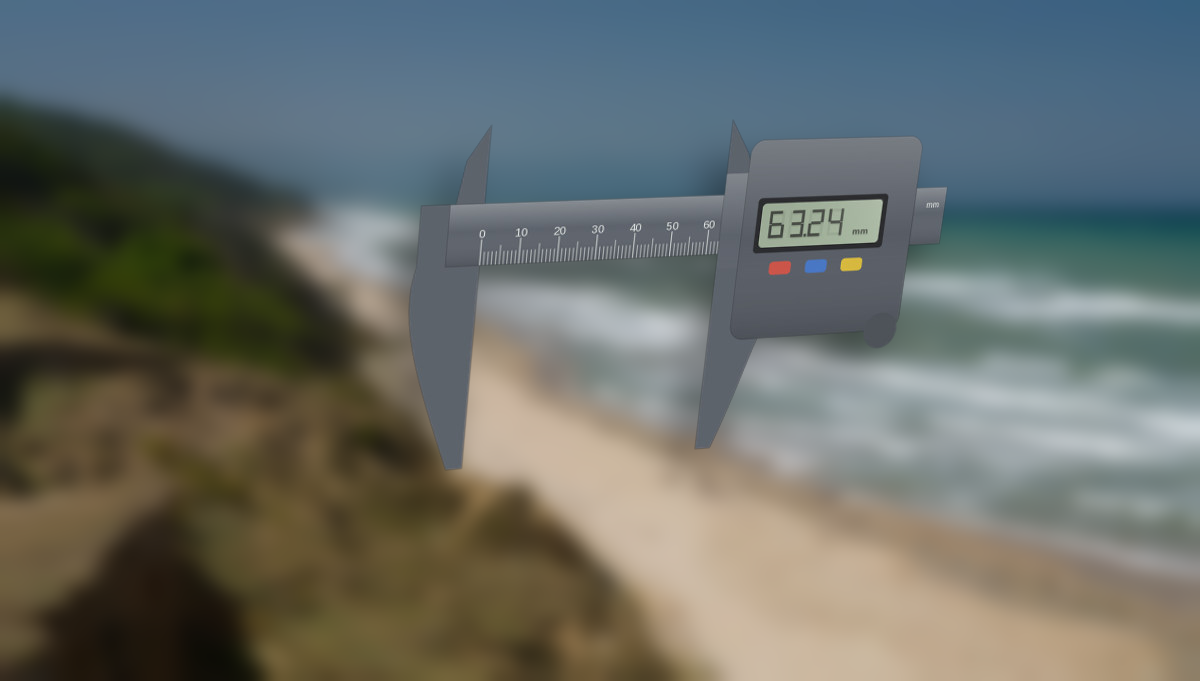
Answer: 63.24mm
